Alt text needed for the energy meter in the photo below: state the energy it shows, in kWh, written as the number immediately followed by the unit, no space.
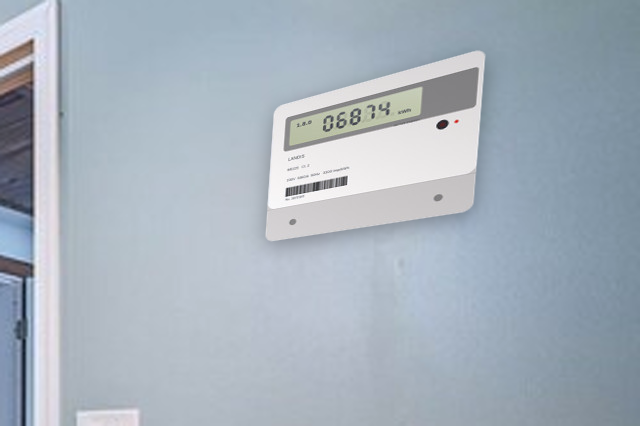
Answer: 6874kWh
